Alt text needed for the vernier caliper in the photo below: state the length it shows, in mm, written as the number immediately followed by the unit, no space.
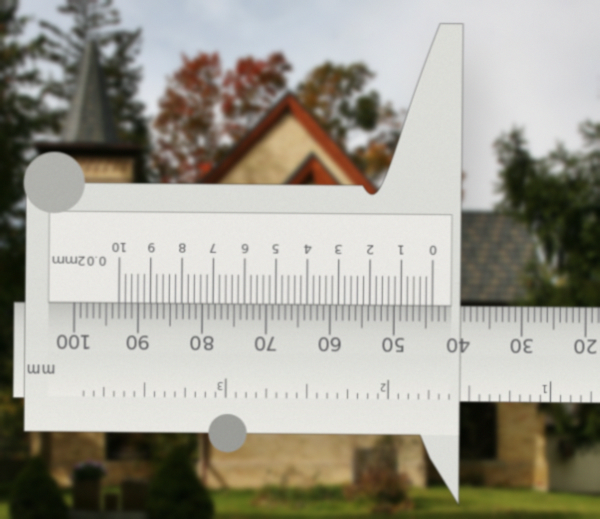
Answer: 44.0mm
